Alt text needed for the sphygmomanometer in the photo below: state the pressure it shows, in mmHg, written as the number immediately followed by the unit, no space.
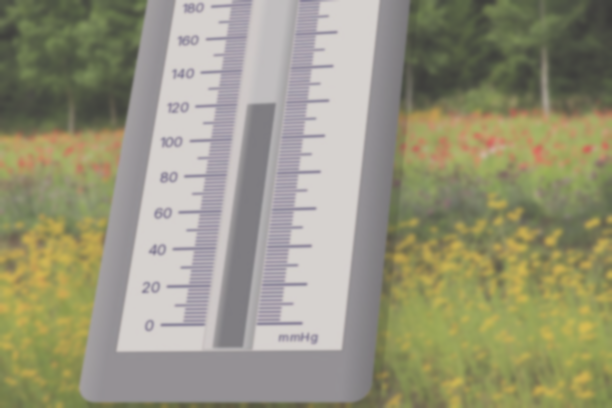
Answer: 120mmHg
